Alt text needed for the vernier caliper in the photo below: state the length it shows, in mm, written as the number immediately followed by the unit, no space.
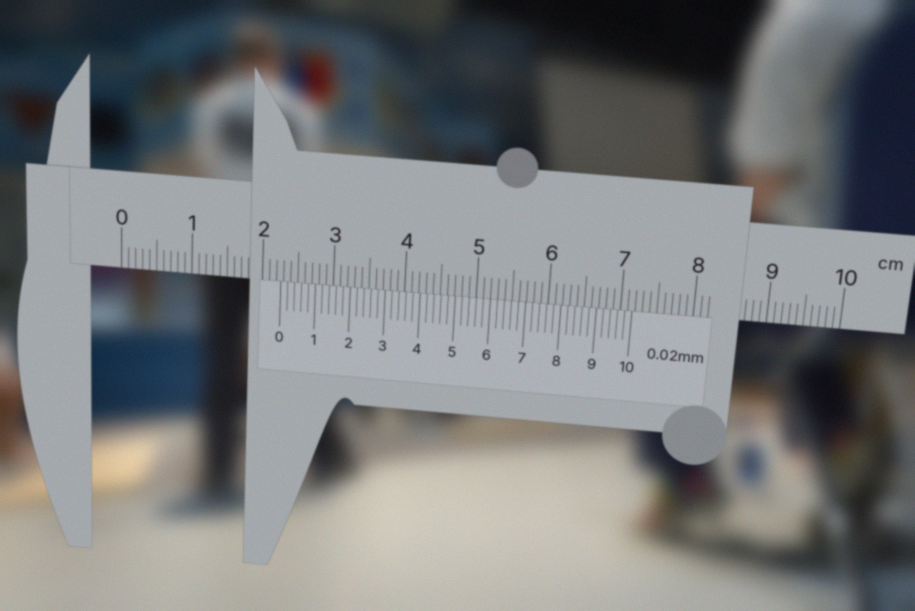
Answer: 22.6mm
